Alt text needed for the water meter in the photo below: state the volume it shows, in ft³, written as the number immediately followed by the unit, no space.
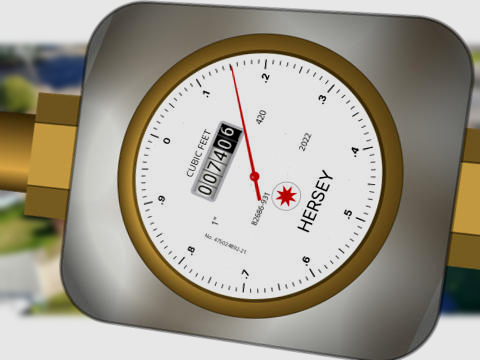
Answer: 7406.15ft³
